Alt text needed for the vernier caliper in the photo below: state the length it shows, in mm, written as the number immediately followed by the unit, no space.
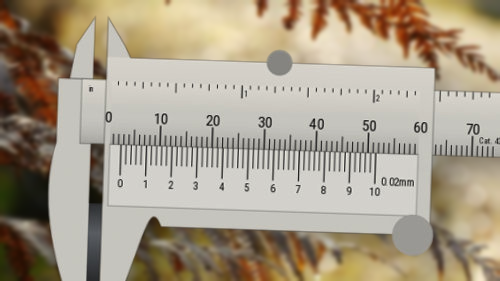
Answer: 2.5mm
